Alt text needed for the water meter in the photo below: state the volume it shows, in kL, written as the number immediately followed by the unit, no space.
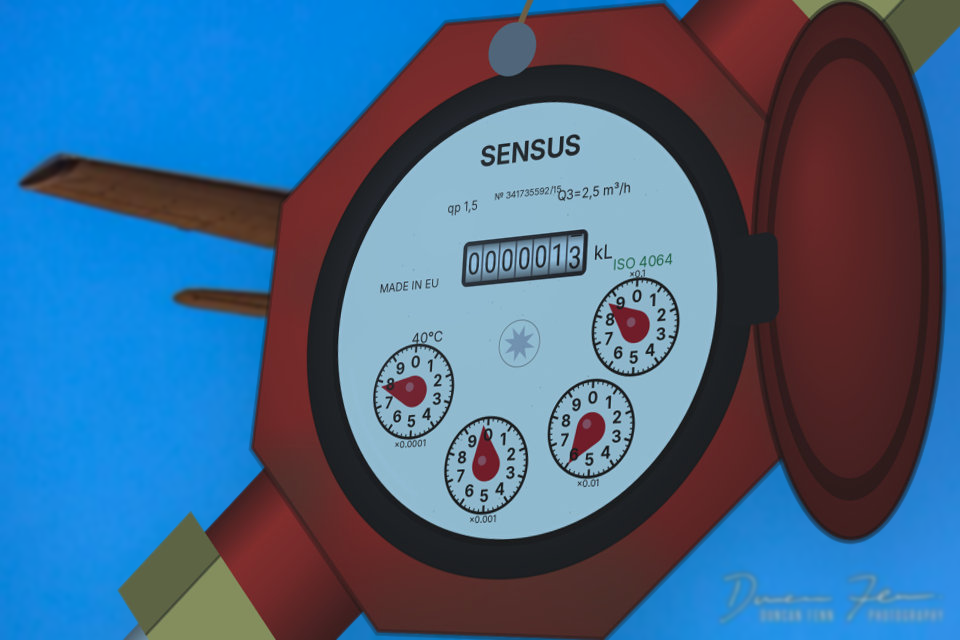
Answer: 12.8597kL
